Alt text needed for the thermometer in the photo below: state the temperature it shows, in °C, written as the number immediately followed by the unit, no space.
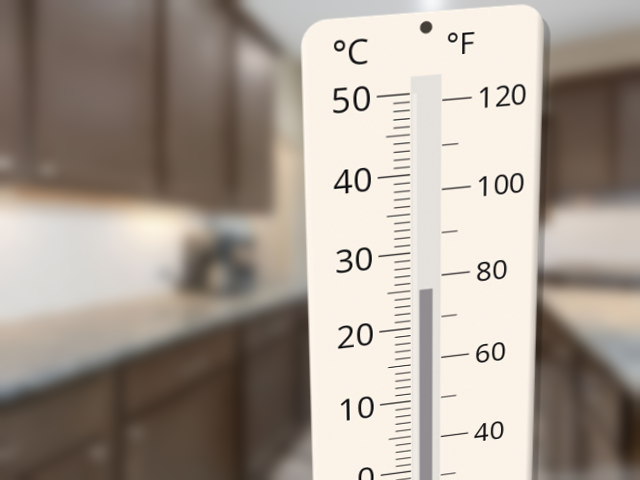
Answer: 25°C
